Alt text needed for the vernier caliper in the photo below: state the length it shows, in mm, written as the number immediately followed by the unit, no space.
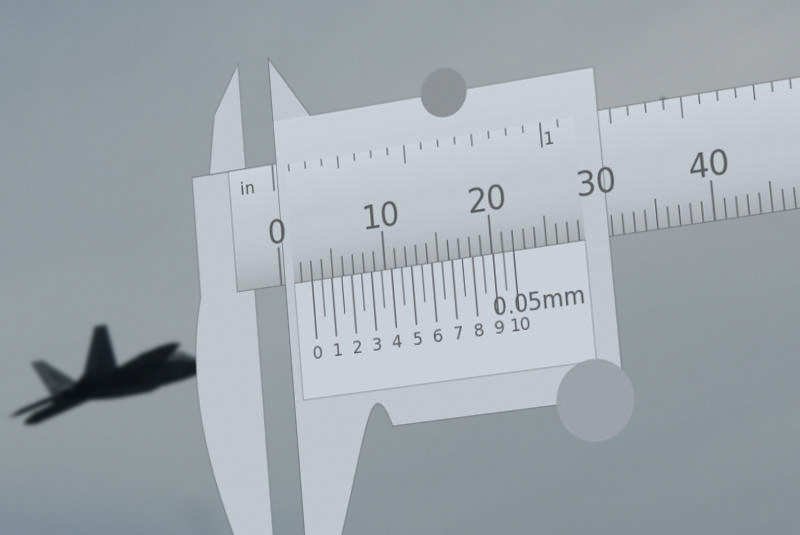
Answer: 3.0mm
